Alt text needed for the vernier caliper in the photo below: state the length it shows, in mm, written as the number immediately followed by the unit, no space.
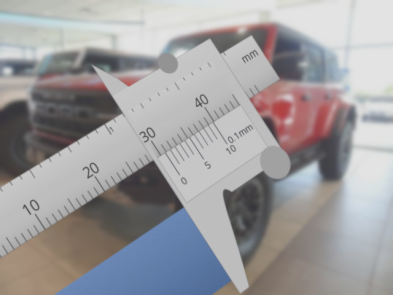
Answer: 30.8mm
